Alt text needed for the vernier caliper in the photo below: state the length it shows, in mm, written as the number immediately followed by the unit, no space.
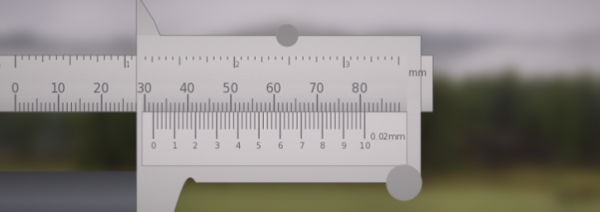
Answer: 32.0mm
